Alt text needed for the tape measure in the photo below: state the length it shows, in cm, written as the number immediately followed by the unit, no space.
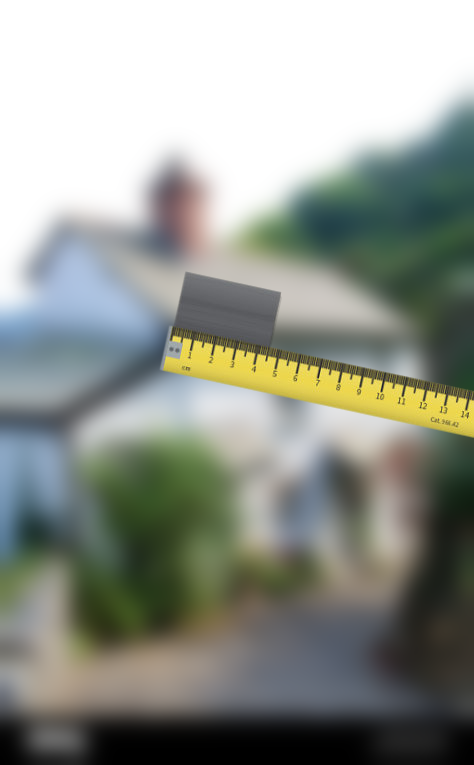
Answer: 4.5cm
